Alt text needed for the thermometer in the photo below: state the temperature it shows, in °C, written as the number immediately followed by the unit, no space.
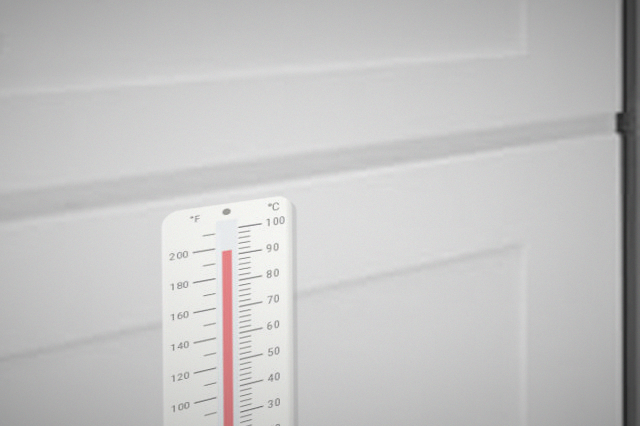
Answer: 92°C
